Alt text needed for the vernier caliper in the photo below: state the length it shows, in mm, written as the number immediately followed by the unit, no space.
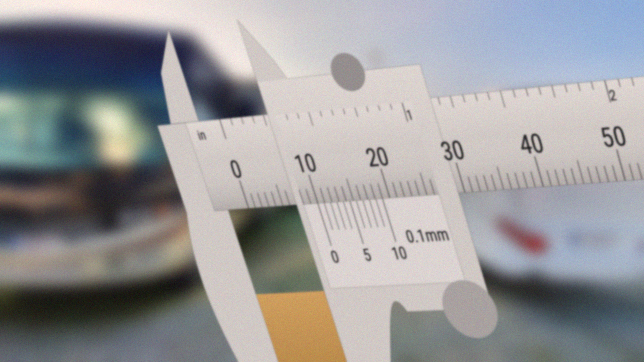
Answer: 10.0mm
